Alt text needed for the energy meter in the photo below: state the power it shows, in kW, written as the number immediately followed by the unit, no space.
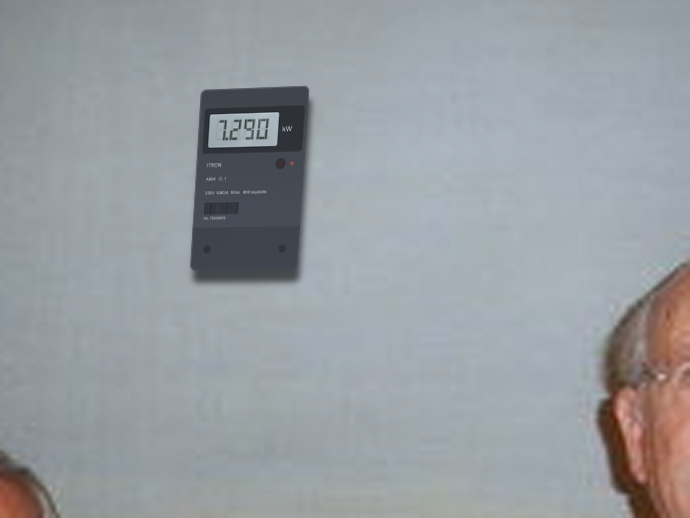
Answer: 7.290kW
